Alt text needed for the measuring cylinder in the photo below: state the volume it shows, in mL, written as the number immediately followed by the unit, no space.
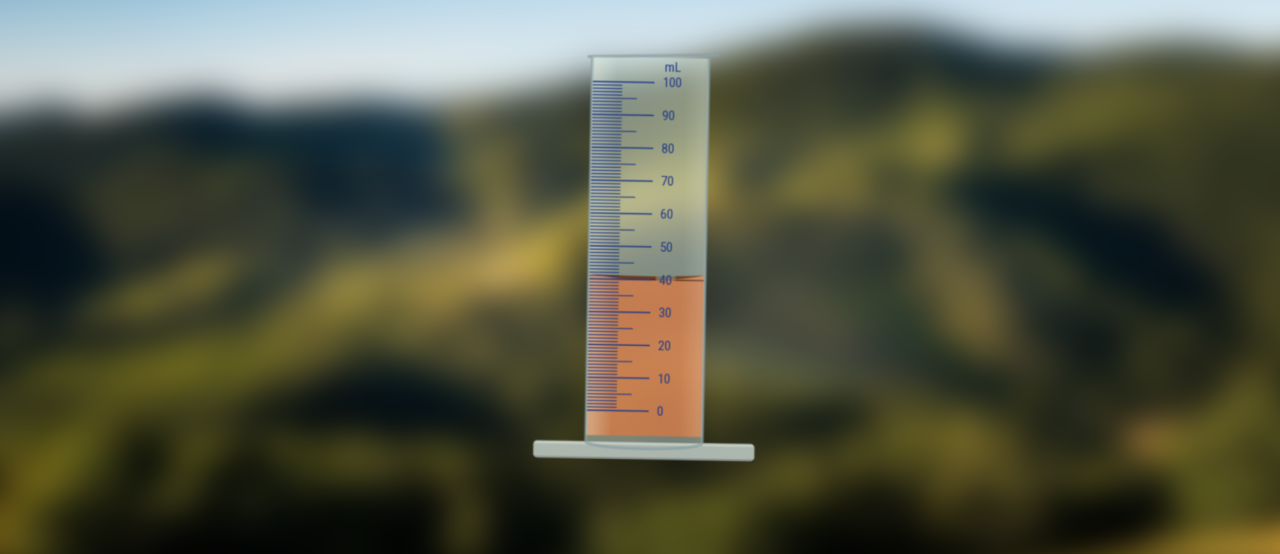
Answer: 40mL
